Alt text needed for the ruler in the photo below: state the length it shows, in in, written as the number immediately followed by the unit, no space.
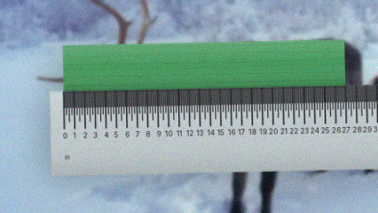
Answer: 27in
